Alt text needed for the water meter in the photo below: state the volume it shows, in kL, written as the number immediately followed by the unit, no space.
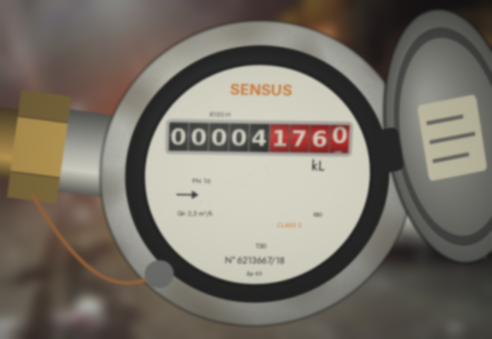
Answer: 4.1760kL
